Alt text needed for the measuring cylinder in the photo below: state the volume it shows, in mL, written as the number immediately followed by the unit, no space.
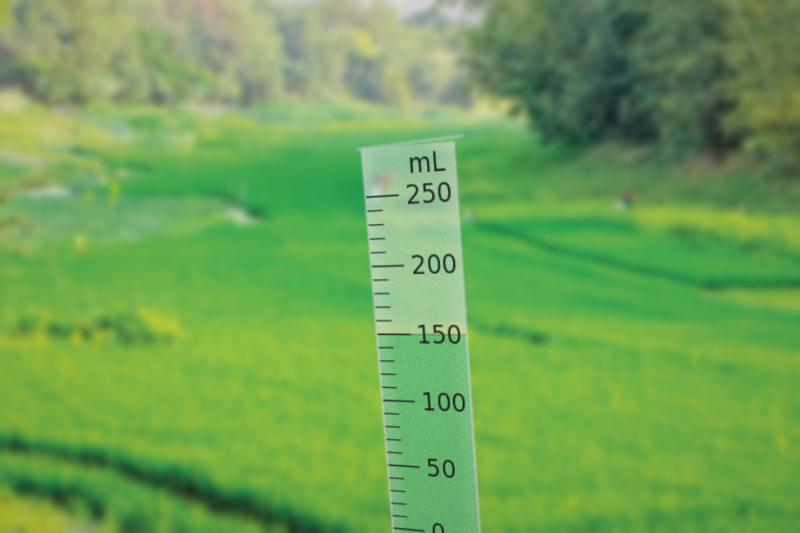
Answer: 150mL
